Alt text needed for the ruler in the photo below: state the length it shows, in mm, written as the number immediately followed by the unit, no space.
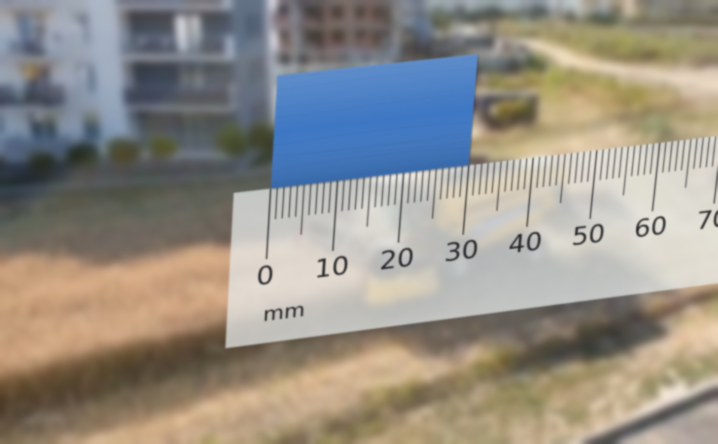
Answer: 30mm
